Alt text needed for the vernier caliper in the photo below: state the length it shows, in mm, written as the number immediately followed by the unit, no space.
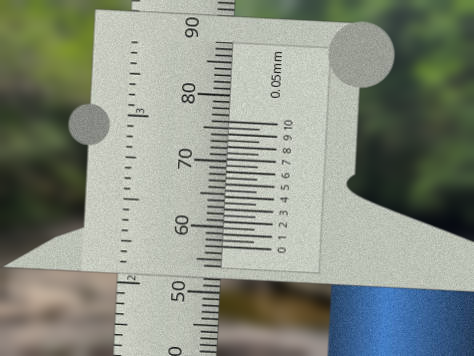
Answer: 57.0mm
